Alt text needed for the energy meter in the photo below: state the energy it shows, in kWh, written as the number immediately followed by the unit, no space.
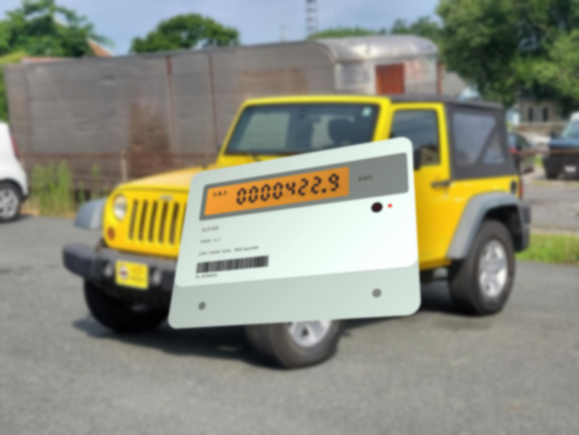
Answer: 422.9kWh
